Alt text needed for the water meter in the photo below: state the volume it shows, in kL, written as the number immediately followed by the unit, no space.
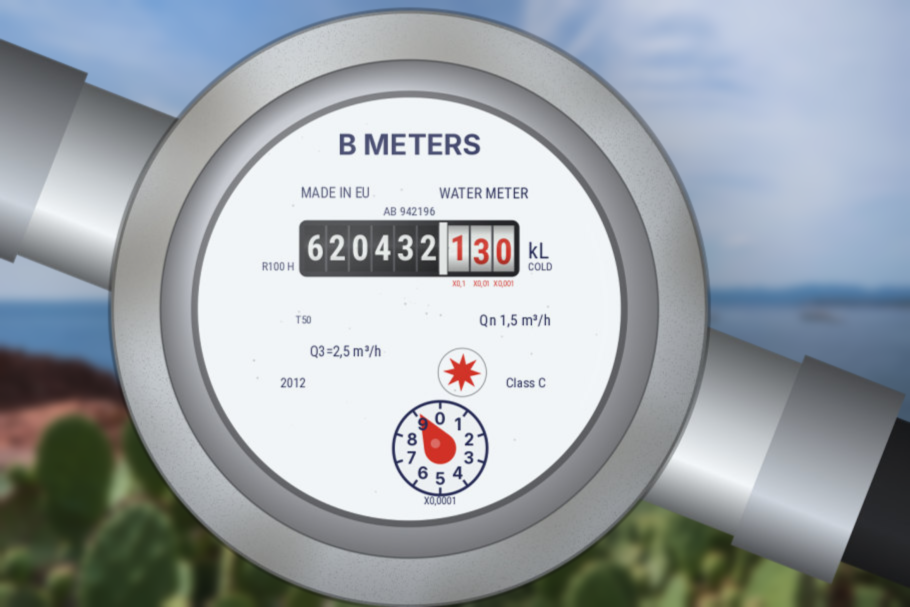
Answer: 620432.1299kL
